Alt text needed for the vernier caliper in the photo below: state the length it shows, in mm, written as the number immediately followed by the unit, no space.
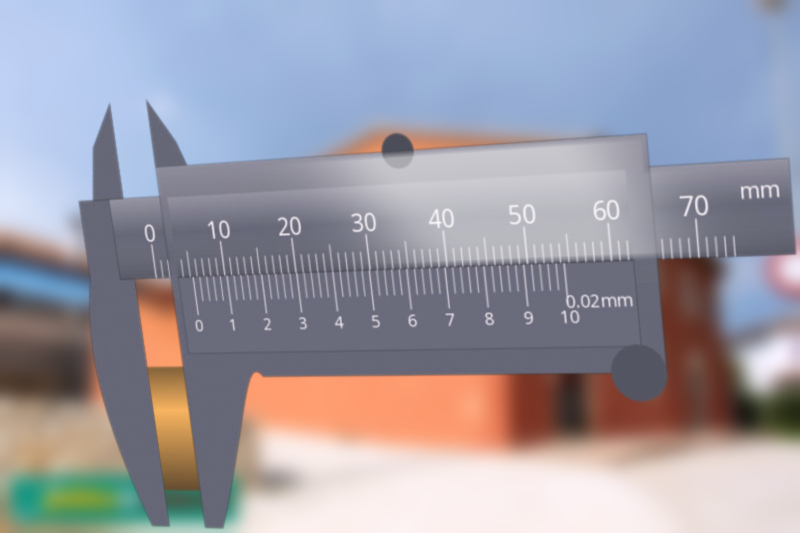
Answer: 5.4mm
